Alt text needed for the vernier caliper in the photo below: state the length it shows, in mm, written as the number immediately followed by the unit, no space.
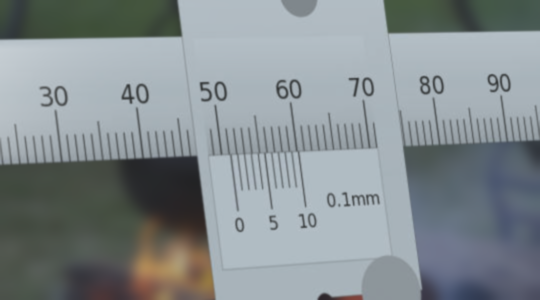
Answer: 51.2mm
